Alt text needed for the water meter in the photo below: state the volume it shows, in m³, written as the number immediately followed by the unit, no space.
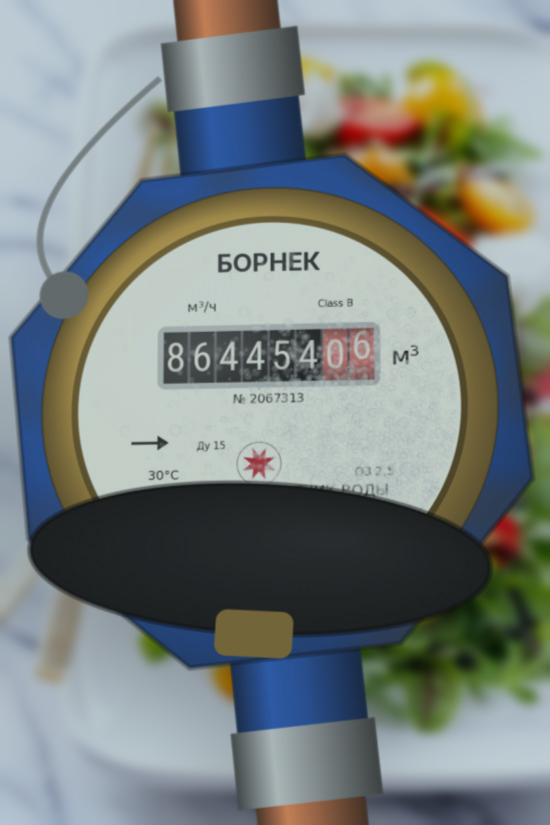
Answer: 864454.06m³
